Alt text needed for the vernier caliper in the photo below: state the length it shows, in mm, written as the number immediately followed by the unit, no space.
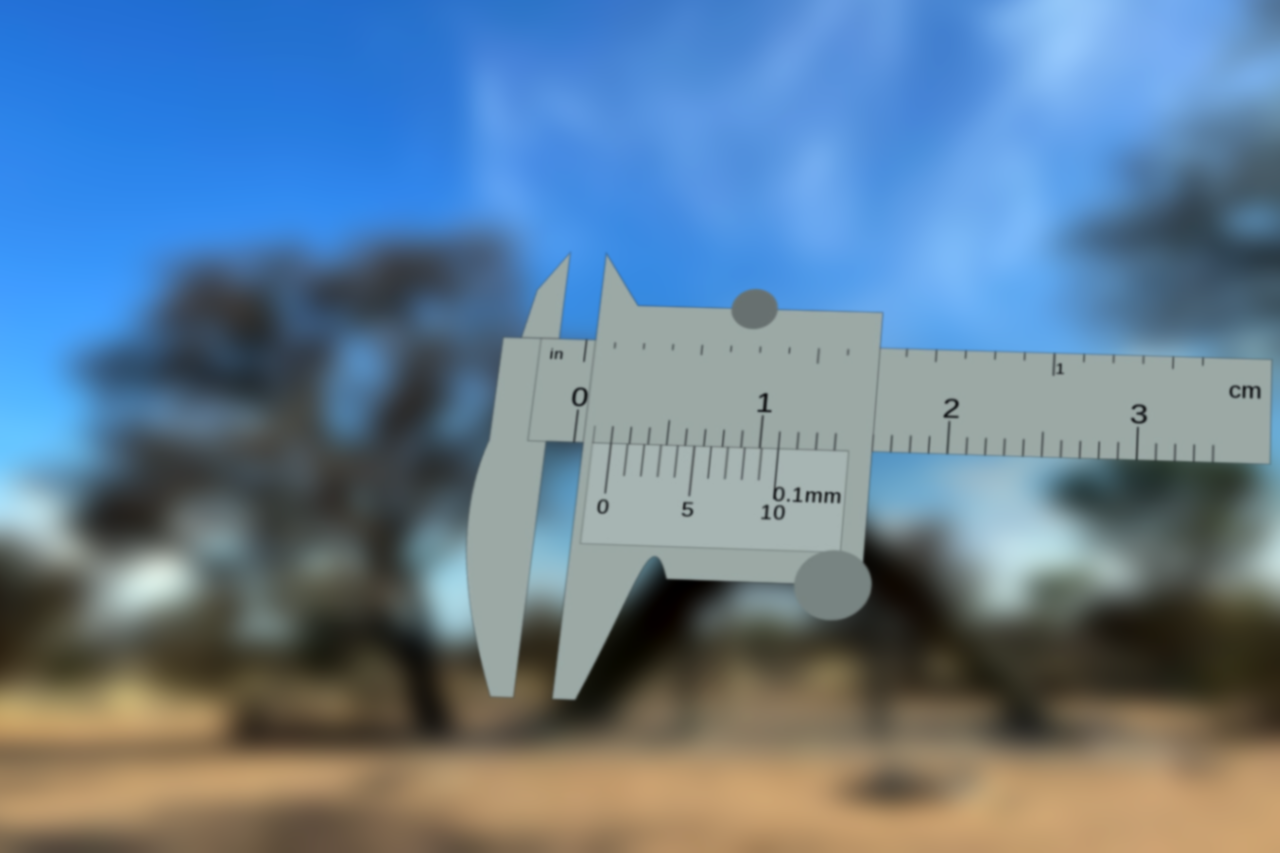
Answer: 2.0mm
